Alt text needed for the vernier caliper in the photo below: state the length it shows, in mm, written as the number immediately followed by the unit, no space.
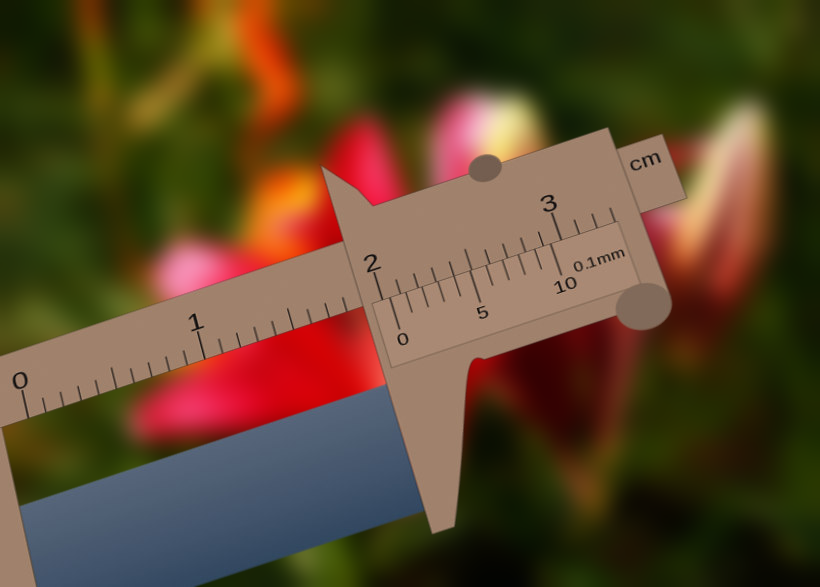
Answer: 20.4mm
